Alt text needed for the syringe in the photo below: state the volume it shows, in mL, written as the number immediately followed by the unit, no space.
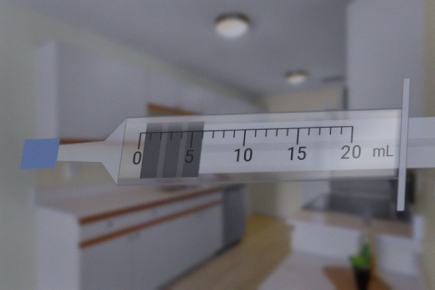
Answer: 0.5mL
